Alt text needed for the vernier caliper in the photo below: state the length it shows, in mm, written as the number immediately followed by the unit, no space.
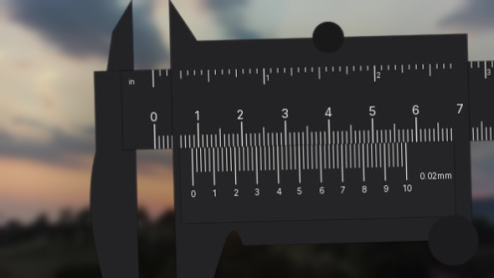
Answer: 8.5mm
